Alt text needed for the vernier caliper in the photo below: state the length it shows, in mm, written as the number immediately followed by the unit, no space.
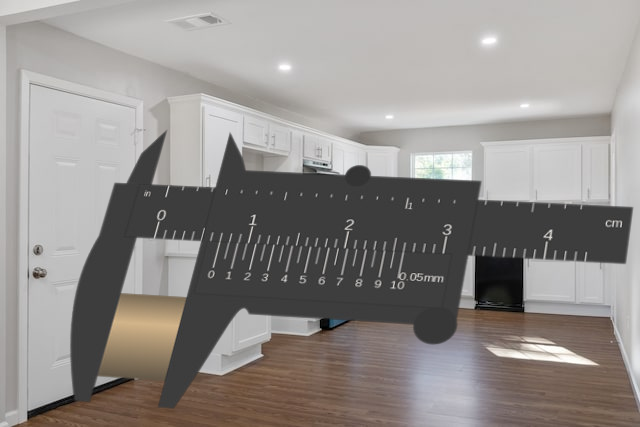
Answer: 7.0mm
